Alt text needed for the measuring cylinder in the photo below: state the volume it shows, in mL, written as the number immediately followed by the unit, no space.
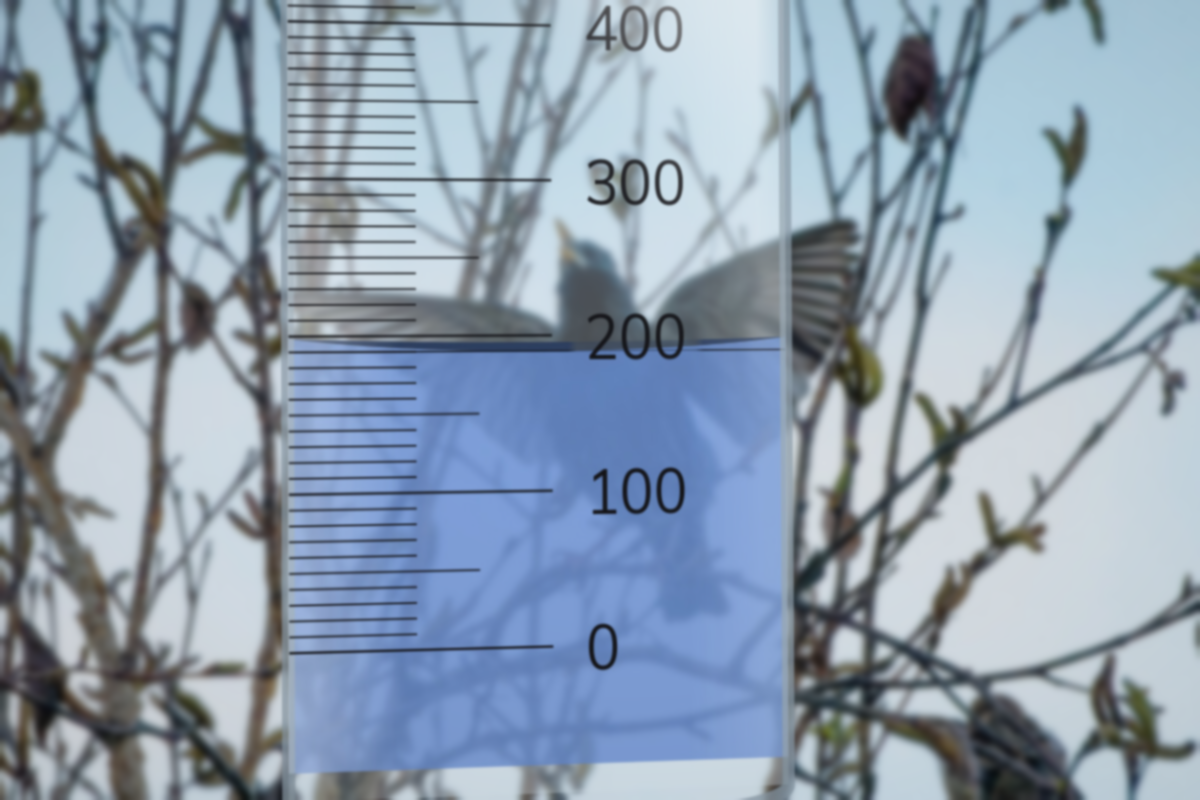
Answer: 190mL
